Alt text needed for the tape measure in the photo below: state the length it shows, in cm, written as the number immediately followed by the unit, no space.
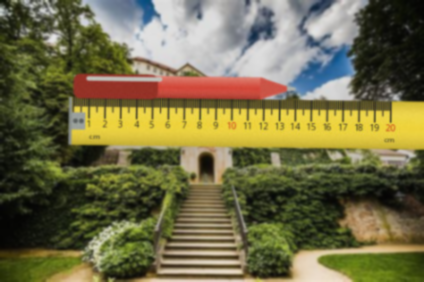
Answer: 14cm
